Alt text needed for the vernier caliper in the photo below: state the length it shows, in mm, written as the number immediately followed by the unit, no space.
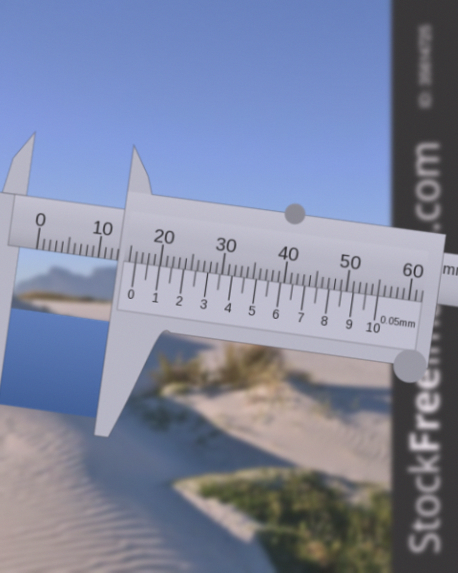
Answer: 16.0mm
